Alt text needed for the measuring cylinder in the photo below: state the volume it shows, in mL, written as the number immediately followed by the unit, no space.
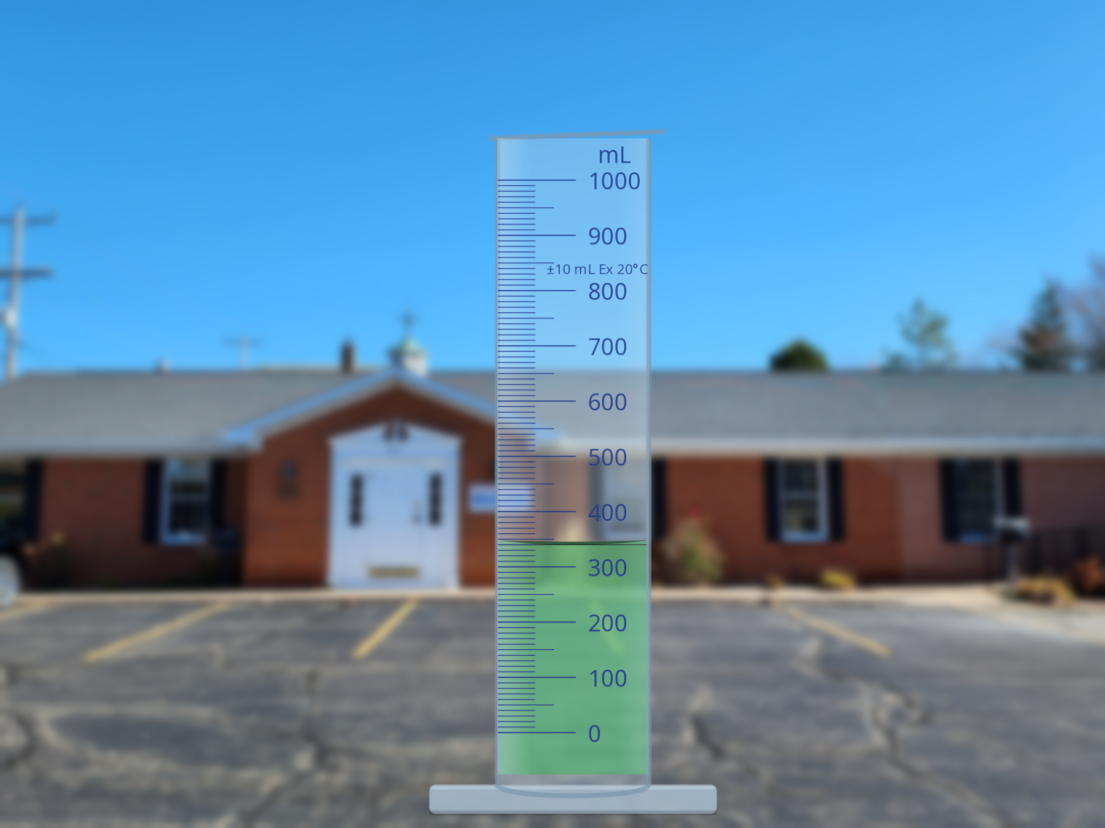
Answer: 340mL
